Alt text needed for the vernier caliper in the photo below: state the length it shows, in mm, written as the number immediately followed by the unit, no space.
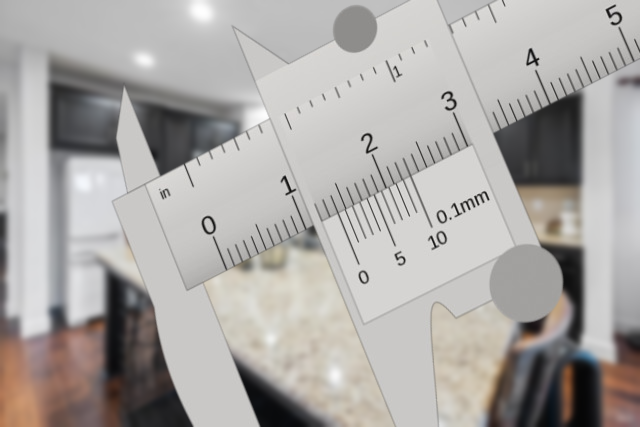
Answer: 14.0mm
